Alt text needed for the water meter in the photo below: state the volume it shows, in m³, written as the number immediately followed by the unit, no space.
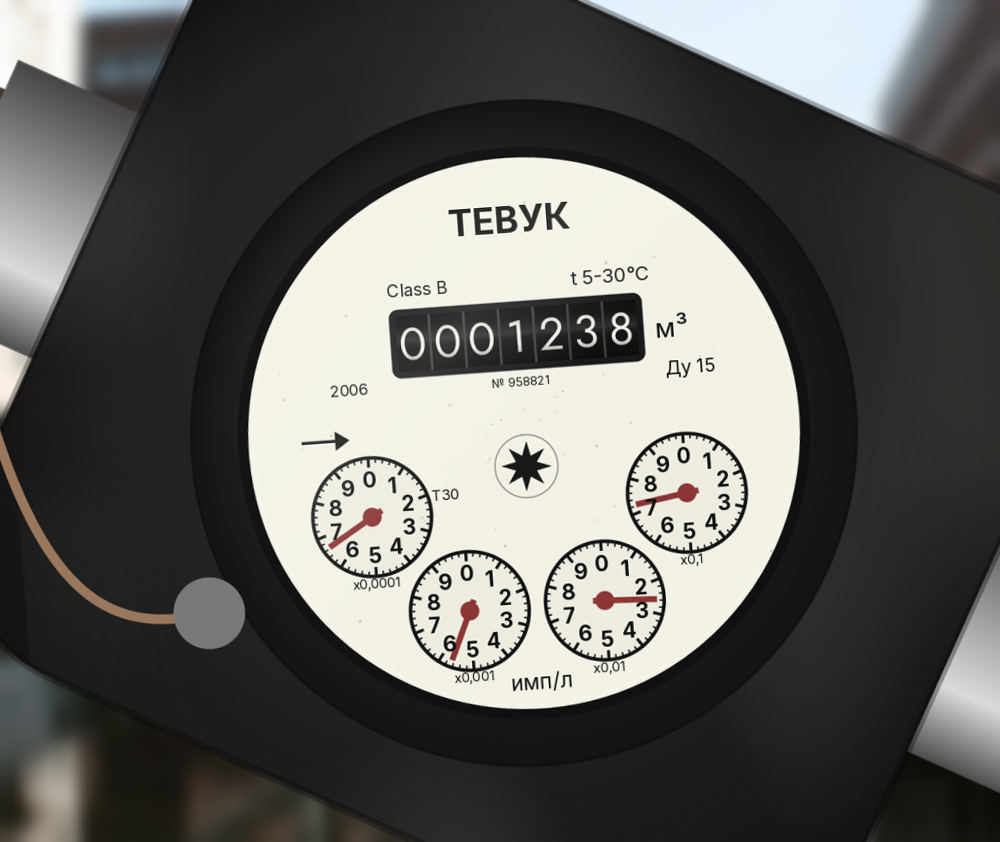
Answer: 1238.7256m³
